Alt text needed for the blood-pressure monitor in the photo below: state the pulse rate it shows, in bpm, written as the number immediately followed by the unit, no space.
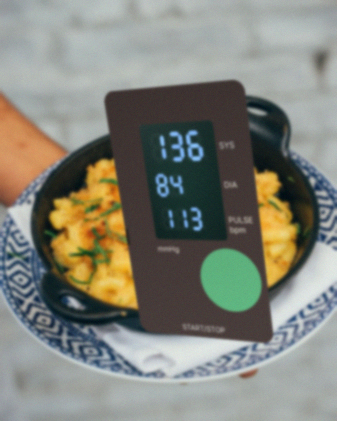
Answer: 113bpm
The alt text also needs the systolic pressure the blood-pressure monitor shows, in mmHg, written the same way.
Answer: 136mmHg
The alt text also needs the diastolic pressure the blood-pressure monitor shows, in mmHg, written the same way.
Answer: 84mmHg
